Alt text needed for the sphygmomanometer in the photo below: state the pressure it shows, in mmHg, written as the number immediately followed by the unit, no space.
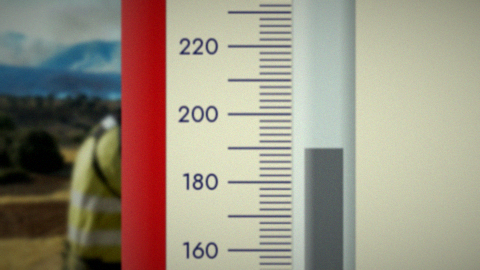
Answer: 190mmHg
